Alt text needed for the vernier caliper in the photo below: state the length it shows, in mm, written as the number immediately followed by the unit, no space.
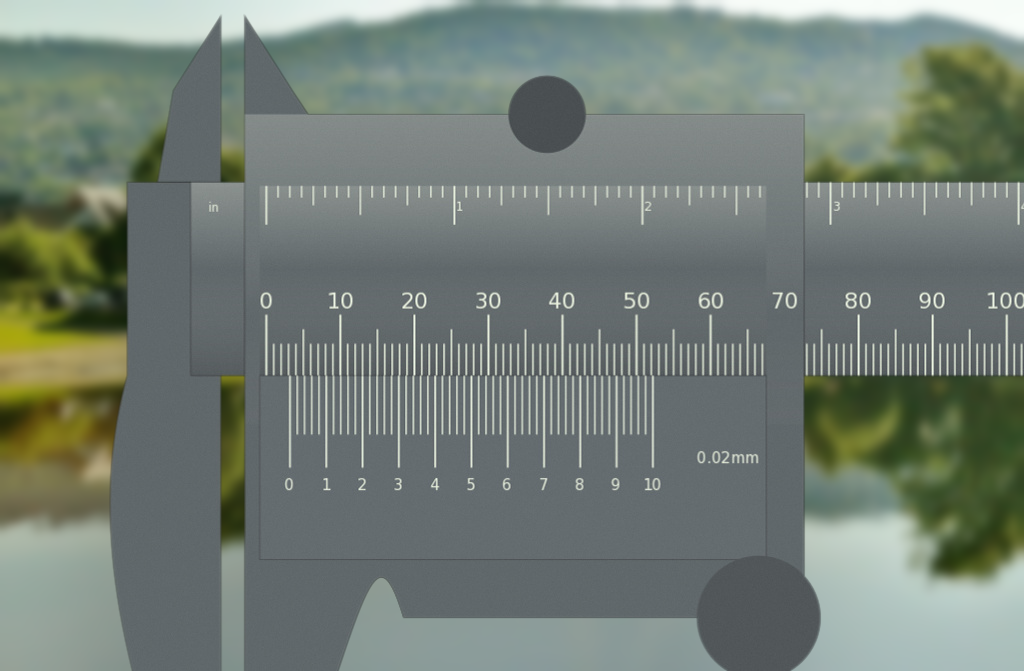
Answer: 3.2mm
